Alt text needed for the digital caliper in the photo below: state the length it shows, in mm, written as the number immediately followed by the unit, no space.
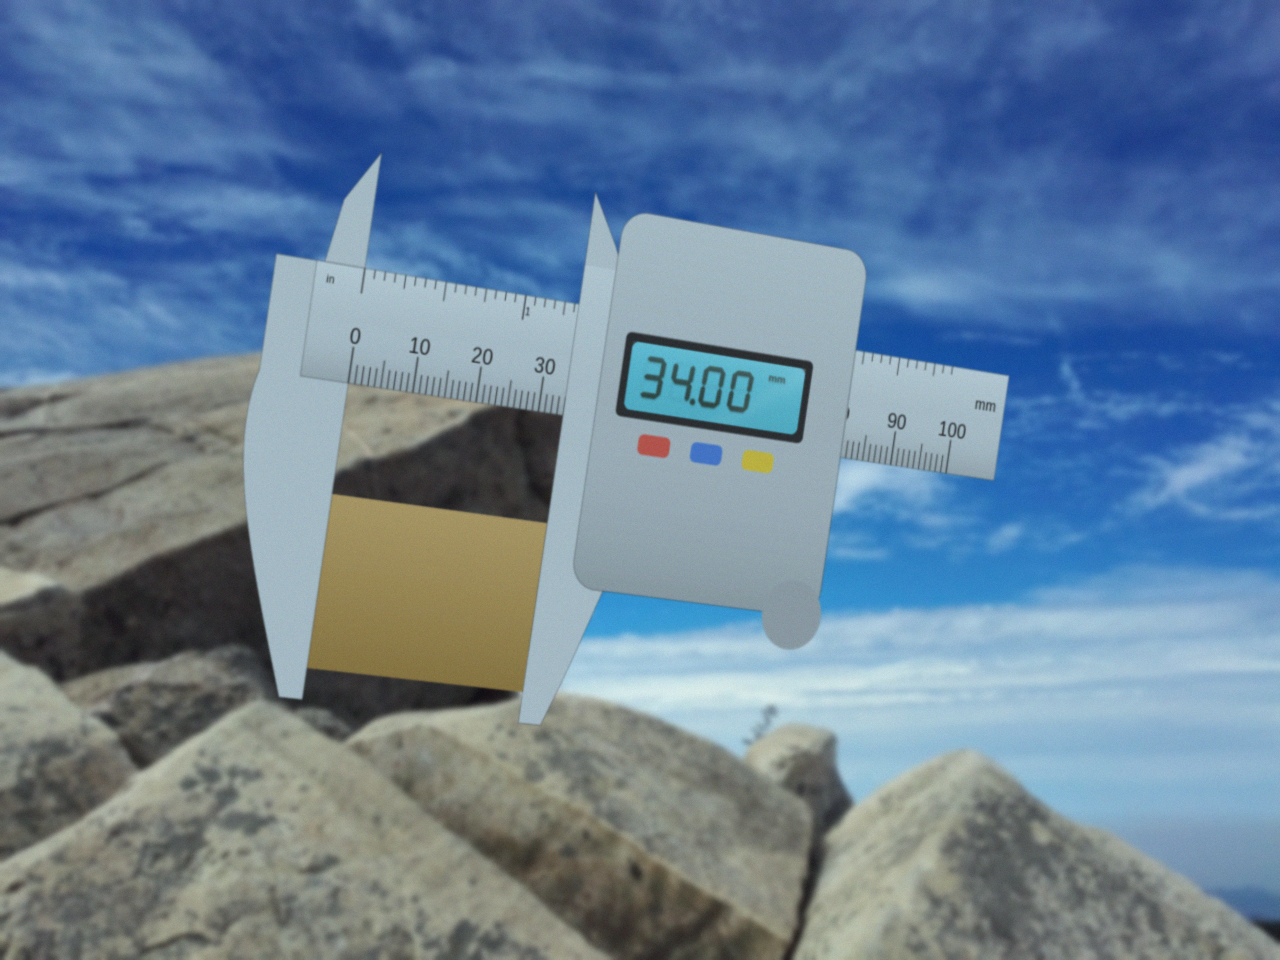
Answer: 34.00mm
